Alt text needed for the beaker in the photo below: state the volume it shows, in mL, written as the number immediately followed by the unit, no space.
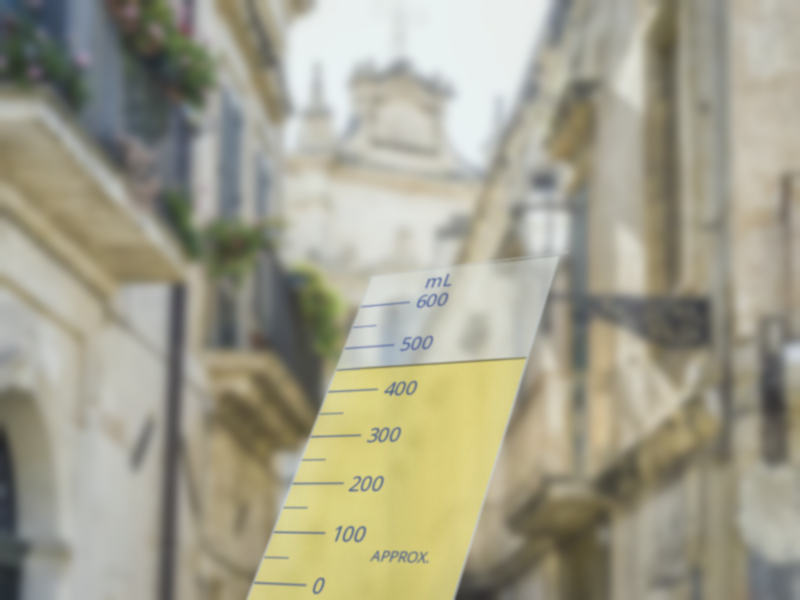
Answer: 450mL
